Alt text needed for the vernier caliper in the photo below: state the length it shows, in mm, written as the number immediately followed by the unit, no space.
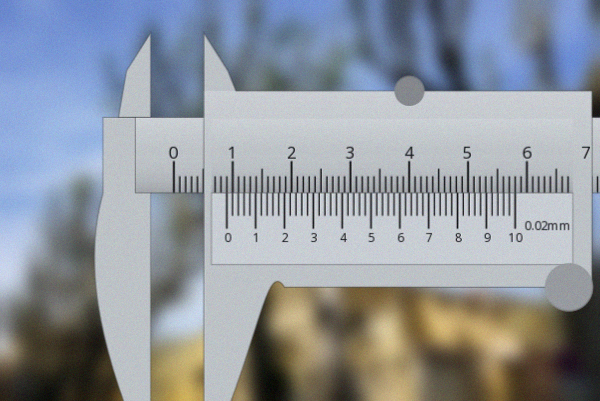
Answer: 9.0mm
